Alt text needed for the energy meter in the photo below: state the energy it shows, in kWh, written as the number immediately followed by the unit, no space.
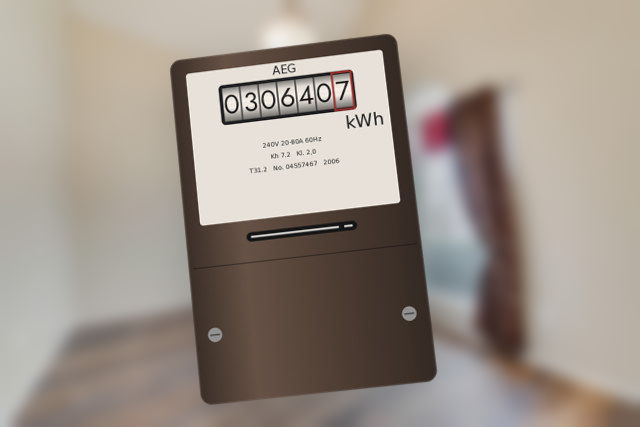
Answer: 30640.7kWh
